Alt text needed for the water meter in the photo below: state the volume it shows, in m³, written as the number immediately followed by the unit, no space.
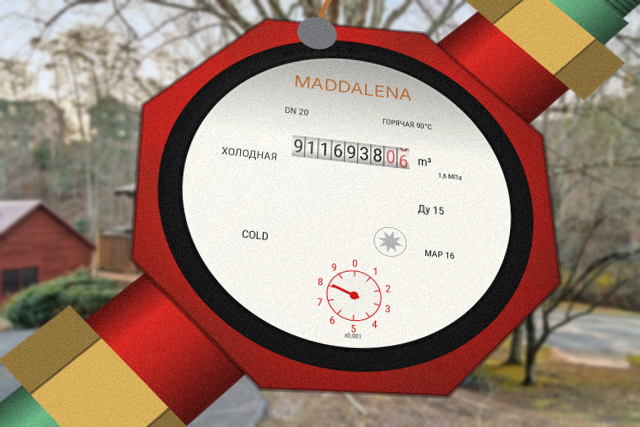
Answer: 9116938.058m³
